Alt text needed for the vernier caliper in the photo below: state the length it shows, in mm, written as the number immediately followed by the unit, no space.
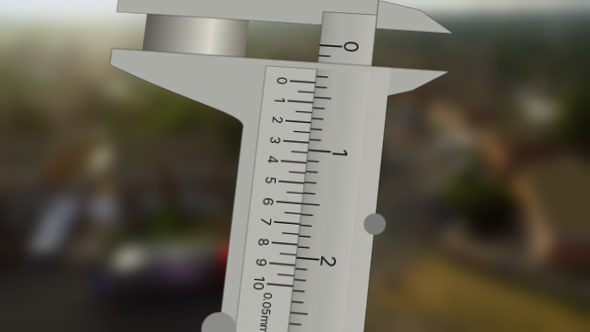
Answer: 3.6mm
